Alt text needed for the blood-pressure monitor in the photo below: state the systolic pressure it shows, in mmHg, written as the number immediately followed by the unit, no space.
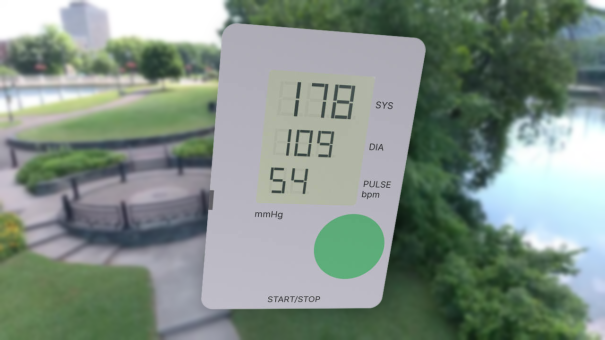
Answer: 178mmHg
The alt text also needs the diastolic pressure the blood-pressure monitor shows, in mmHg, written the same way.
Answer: 109mmHg
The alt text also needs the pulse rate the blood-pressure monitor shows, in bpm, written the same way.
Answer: 54bpm
